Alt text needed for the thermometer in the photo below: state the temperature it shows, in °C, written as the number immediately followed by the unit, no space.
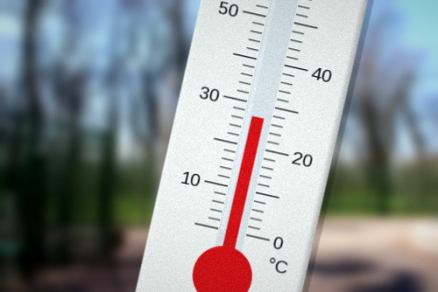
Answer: 27°C
